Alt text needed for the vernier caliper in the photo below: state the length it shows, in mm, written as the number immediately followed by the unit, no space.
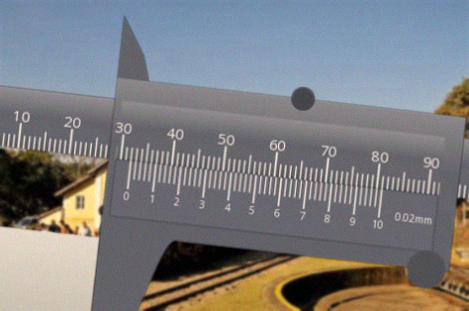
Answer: 32.0mm
